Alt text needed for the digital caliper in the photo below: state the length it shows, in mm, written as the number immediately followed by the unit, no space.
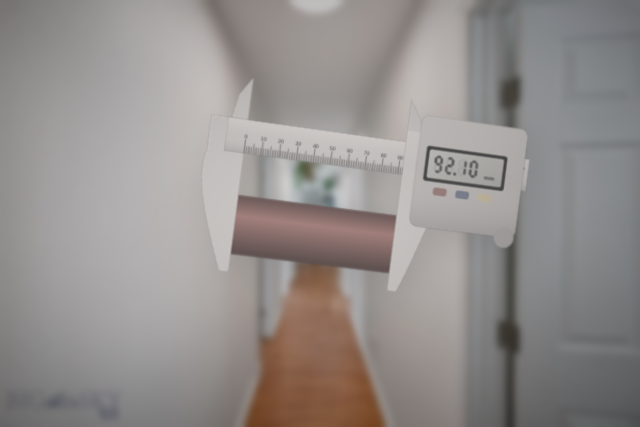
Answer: 92.10mm
